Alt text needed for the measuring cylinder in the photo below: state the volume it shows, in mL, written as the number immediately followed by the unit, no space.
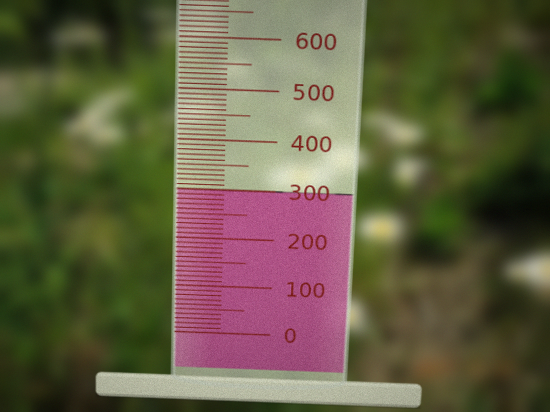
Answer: 300mL
